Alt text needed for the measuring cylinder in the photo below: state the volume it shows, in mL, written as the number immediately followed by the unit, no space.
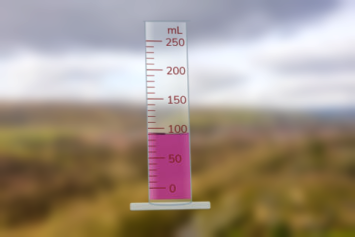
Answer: 90mL
